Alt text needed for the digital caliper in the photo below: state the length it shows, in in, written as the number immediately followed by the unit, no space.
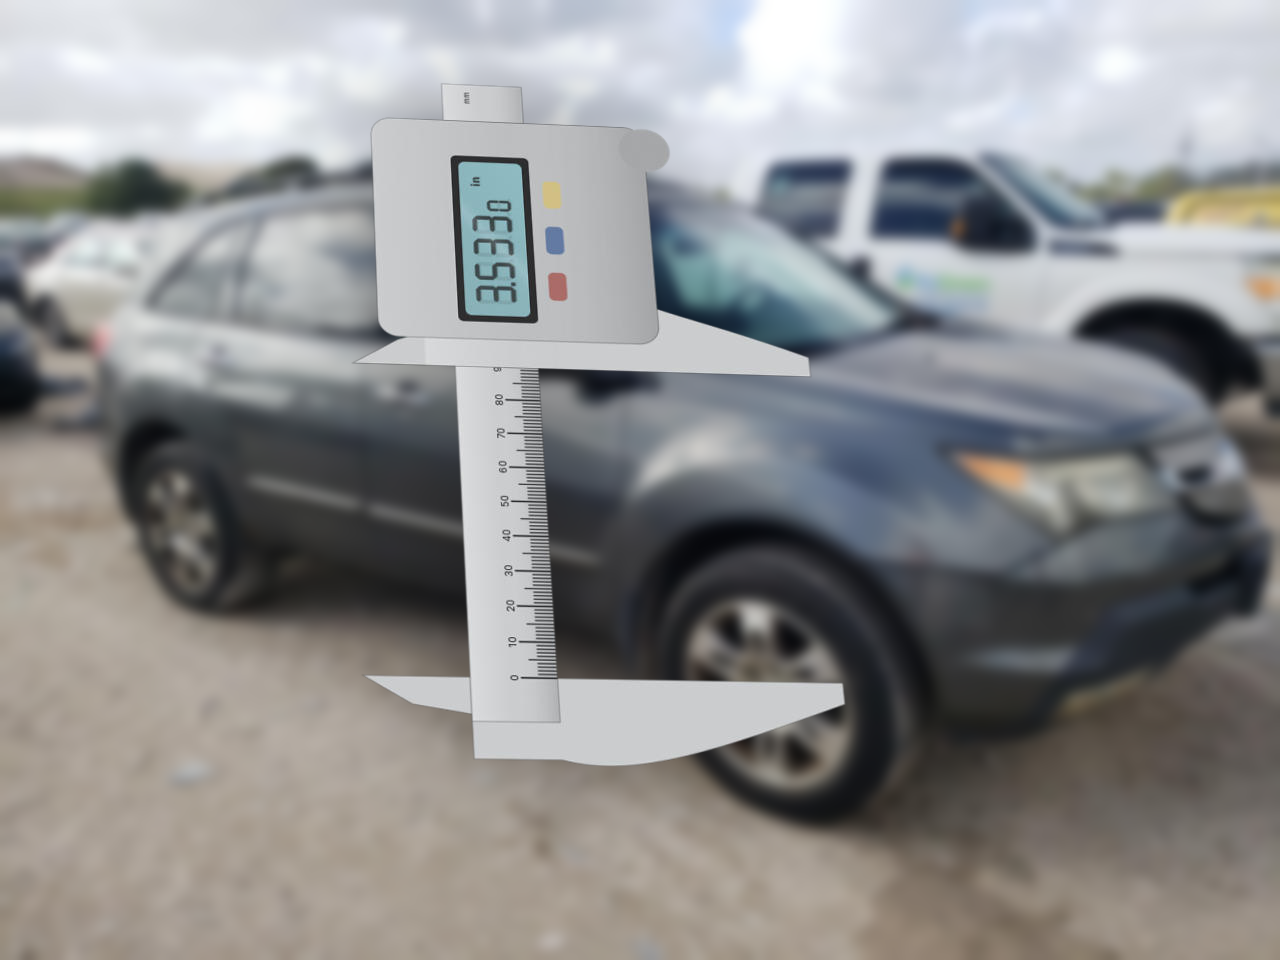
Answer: 3.5330in
